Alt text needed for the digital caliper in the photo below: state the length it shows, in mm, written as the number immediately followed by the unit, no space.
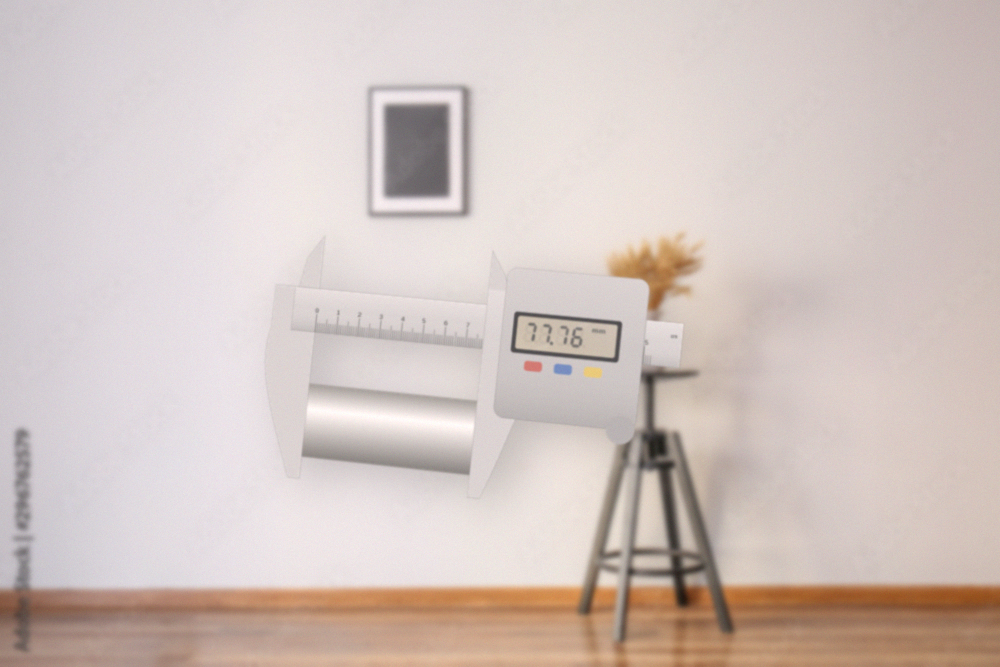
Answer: 77.76mm
